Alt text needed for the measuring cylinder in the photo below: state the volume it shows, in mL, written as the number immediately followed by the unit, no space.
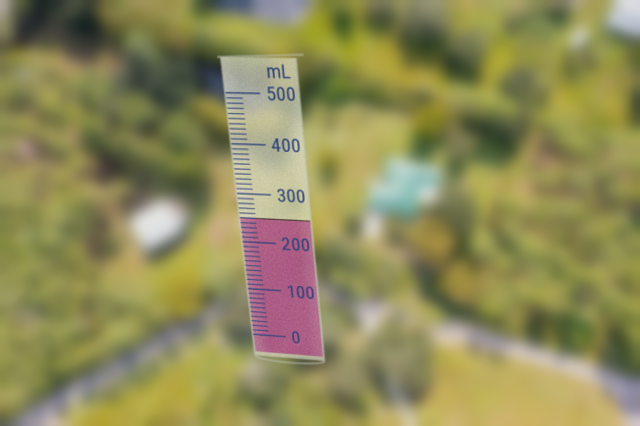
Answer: 250mL
